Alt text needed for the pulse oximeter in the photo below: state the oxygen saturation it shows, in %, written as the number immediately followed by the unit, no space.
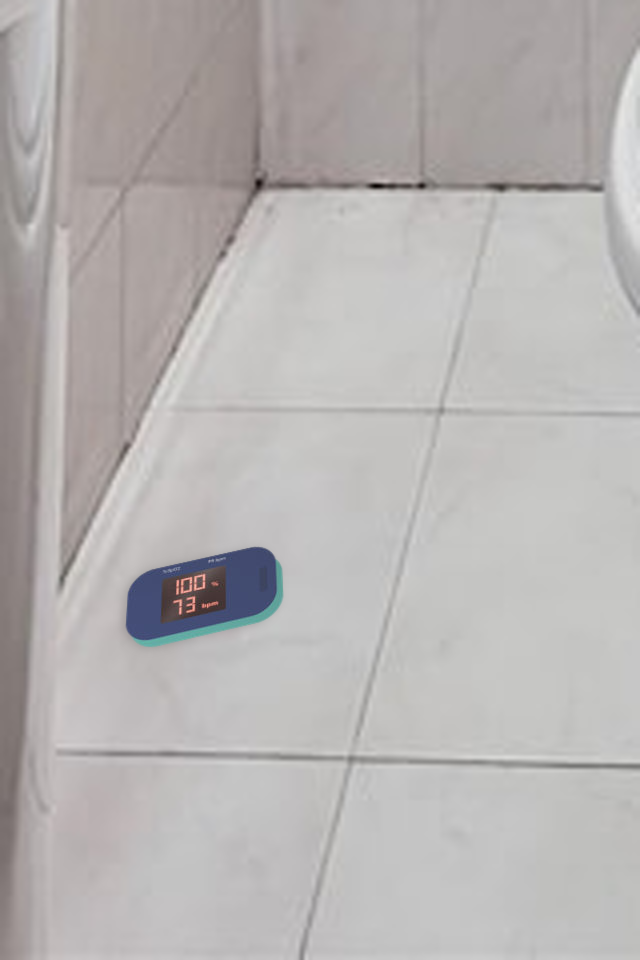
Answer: 100%
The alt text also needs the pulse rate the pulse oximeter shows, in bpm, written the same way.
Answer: 73bpm
